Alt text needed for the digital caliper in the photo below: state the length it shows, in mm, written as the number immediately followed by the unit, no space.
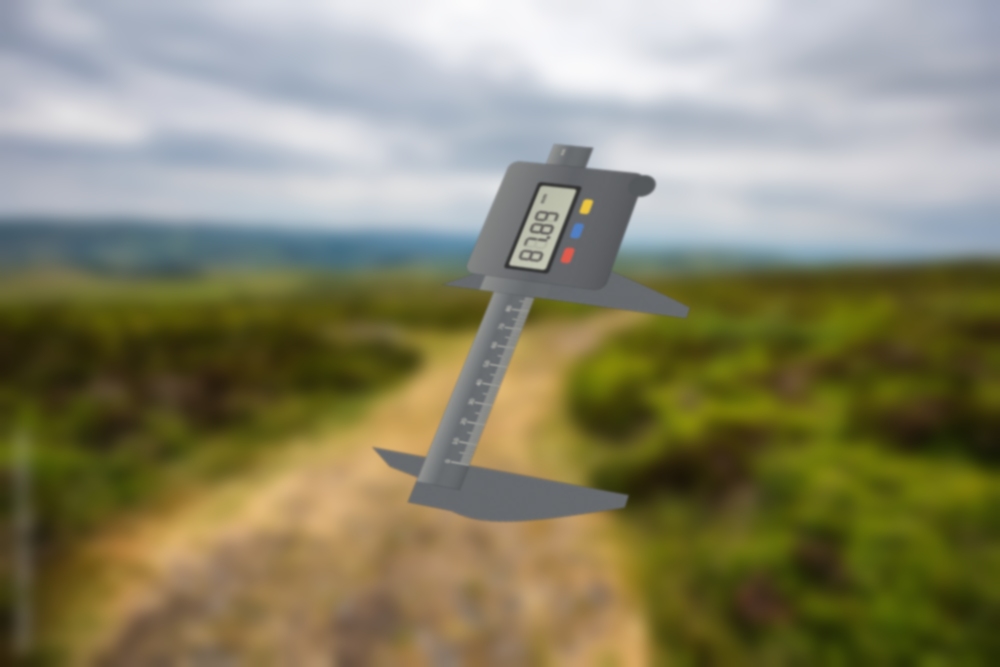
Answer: 87.89mm
